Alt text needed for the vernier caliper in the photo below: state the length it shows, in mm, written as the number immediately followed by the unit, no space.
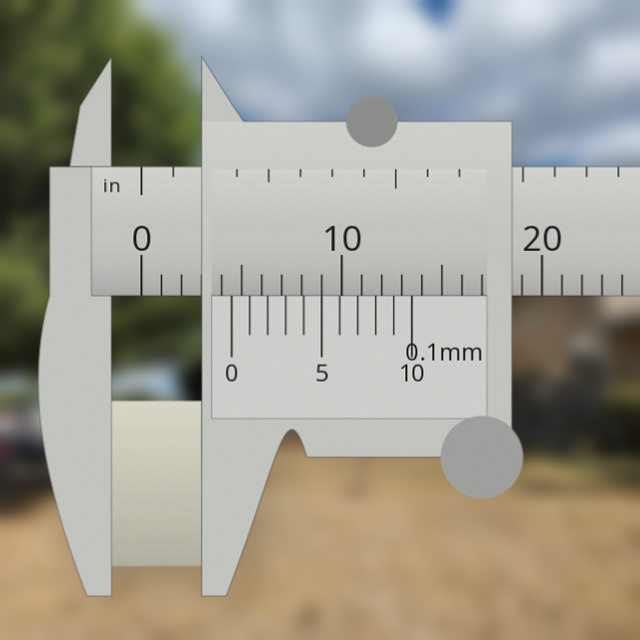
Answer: 4.5mm
